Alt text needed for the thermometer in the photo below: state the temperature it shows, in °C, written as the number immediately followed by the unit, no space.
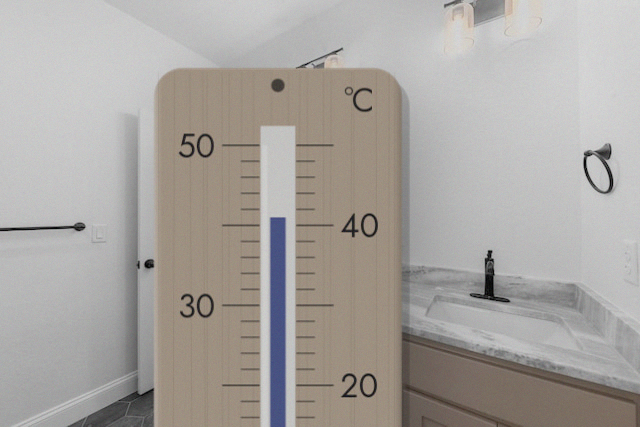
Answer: 41°C
